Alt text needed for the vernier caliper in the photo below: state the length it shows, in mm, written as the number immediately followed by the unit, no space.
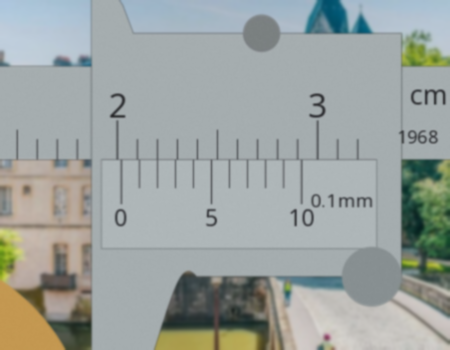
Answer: 20.2mm
